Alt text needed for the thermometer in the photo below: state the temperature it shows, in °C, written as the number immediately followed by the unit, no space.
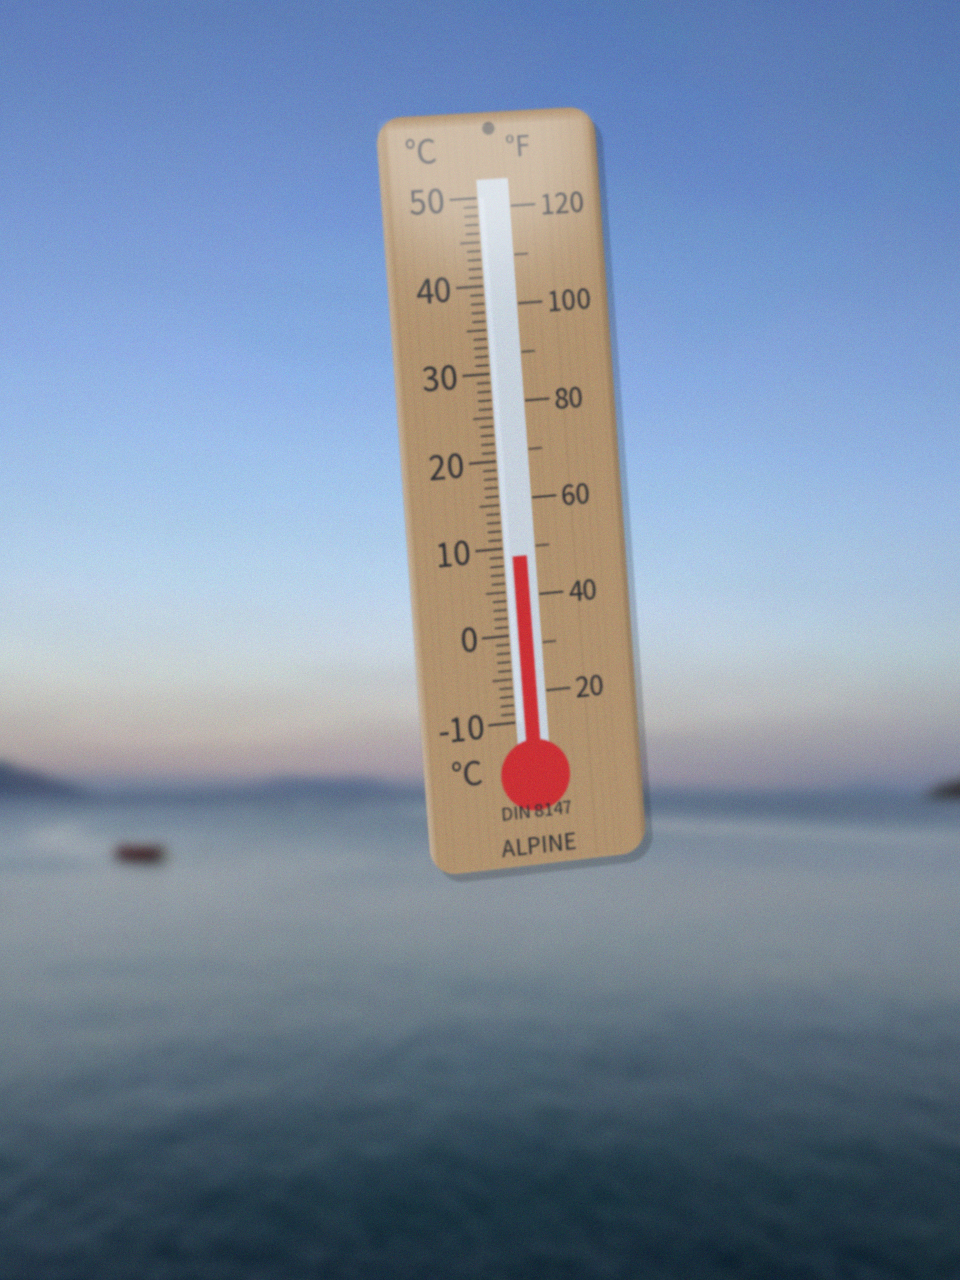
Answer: 9°C
